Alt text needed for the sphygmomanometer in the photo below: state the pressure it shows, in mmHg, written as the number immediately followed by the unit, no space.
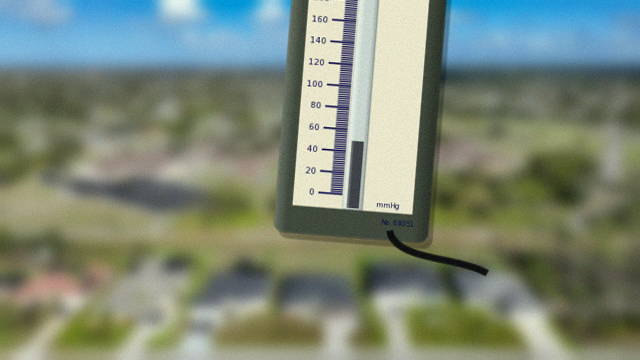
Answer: 50mmHg
